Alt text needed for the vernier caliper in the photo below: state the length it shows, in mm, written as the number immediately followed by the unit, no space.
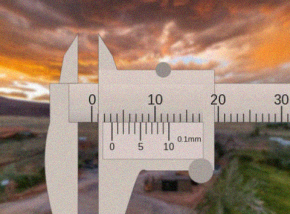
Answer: 3.2mm
